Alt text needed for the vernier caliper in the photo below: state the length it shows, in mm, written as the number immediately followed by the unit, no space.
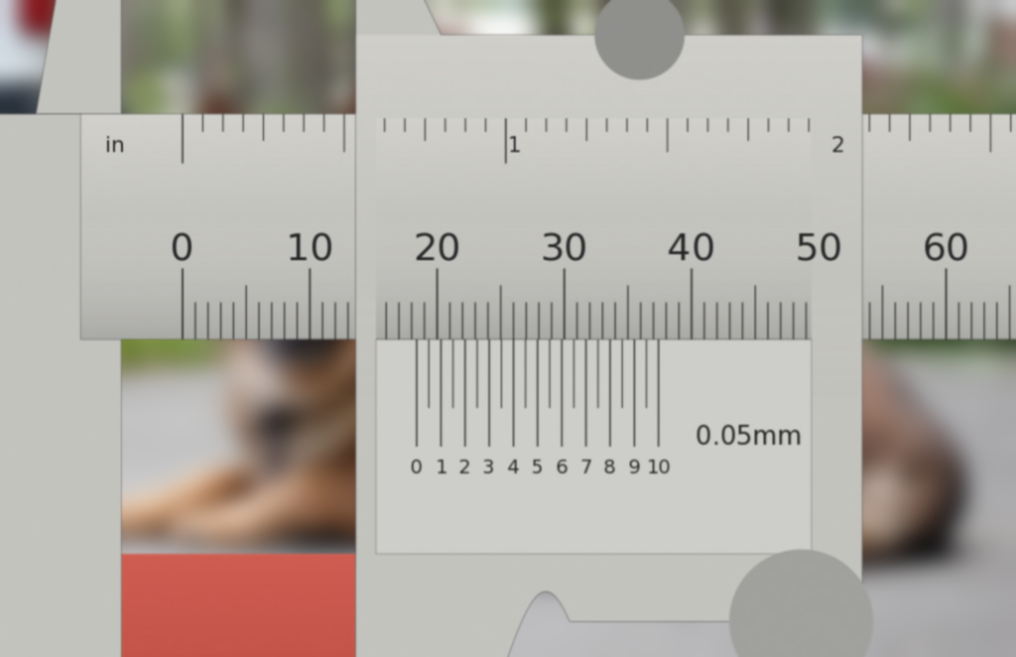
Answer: 18.4mm
